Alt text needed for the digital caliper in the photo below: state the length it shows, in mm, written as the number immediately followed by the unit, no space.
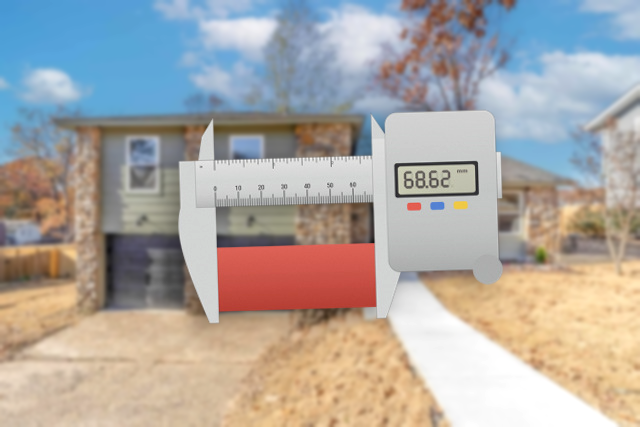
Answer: 68.62mm
